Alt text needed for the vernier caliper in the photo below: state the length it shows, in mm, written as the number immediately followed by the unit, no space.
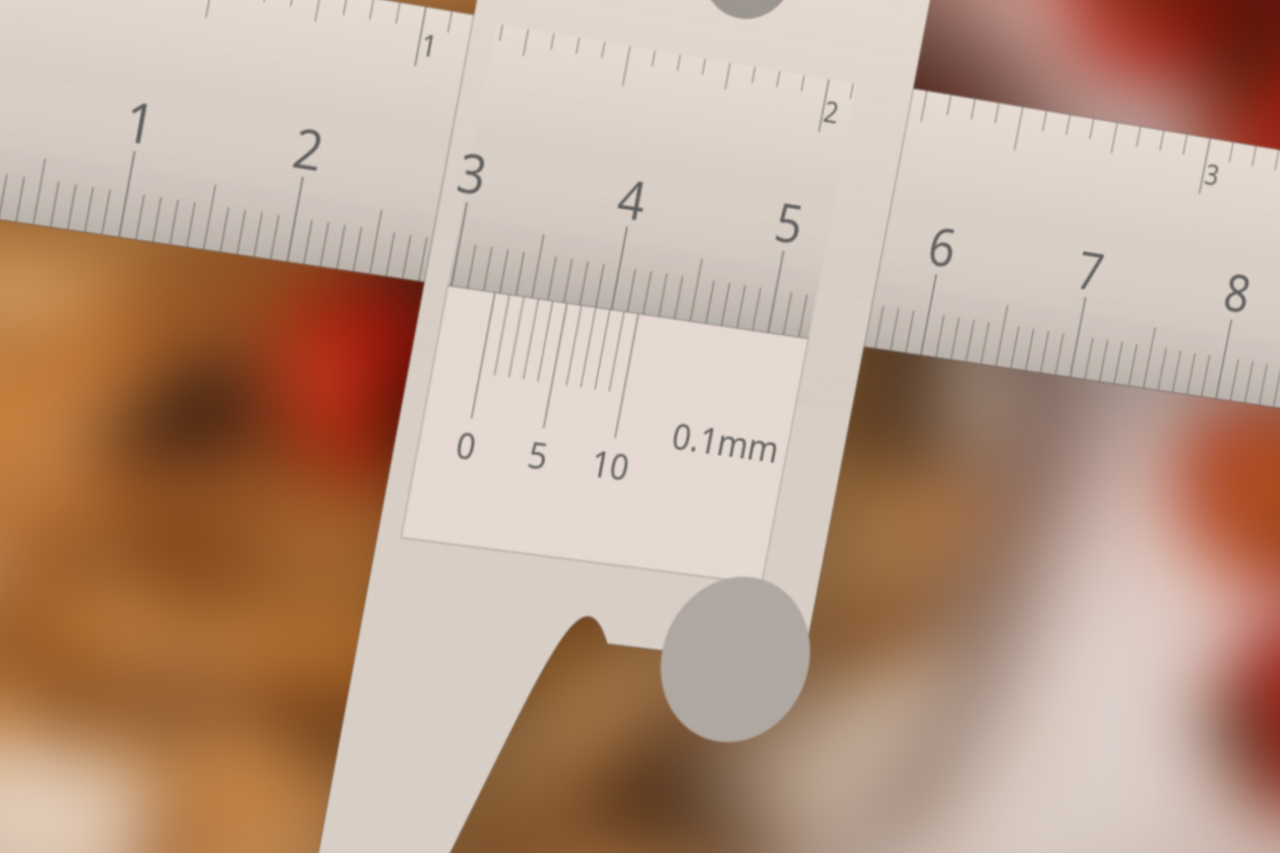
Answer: 32.7mm
